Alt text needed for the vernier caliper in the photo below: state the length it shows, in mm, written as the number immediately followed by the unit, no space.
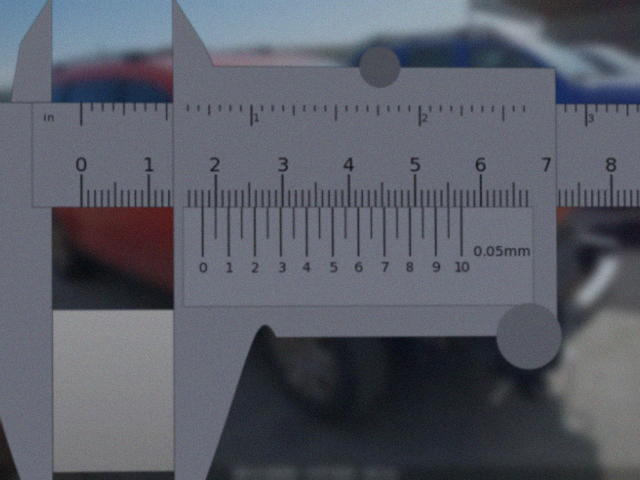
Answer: 18.0mm
